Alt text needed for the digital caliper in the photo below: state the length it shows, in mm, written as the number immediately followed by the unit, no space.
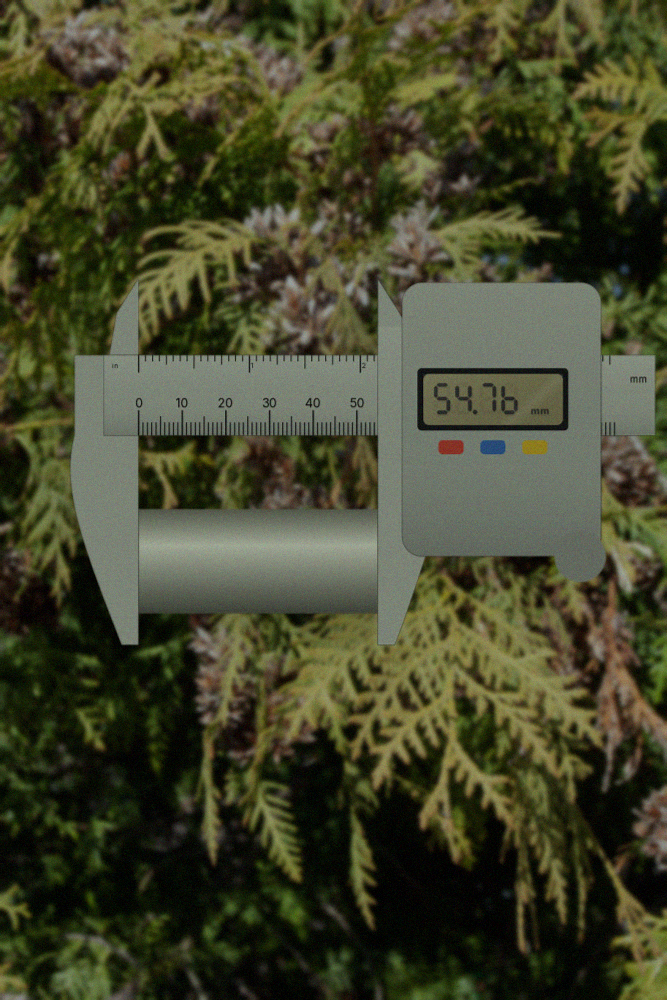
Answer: 54.76mm
